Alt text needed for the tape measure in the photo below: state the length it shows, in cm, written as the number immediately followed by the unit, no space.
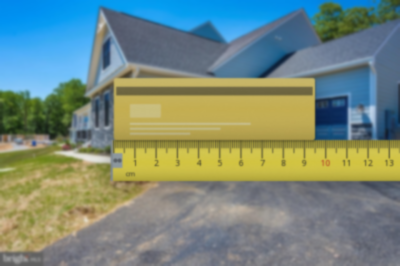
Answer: 9.5cm
